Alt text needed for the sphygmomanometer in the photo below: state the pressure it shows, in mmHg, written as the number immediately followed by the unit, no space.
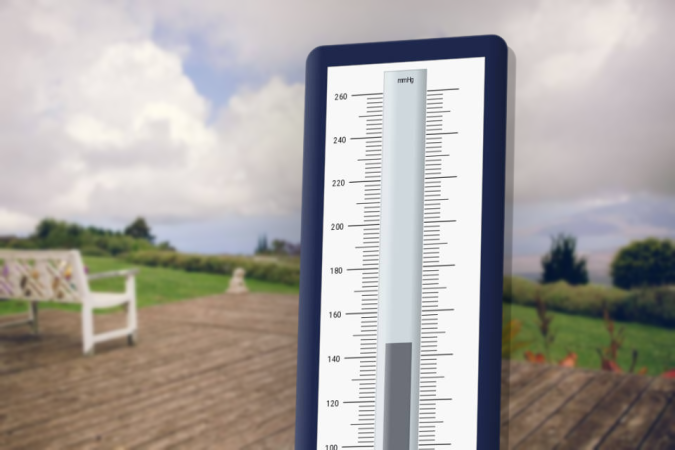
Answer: 146mmHg
